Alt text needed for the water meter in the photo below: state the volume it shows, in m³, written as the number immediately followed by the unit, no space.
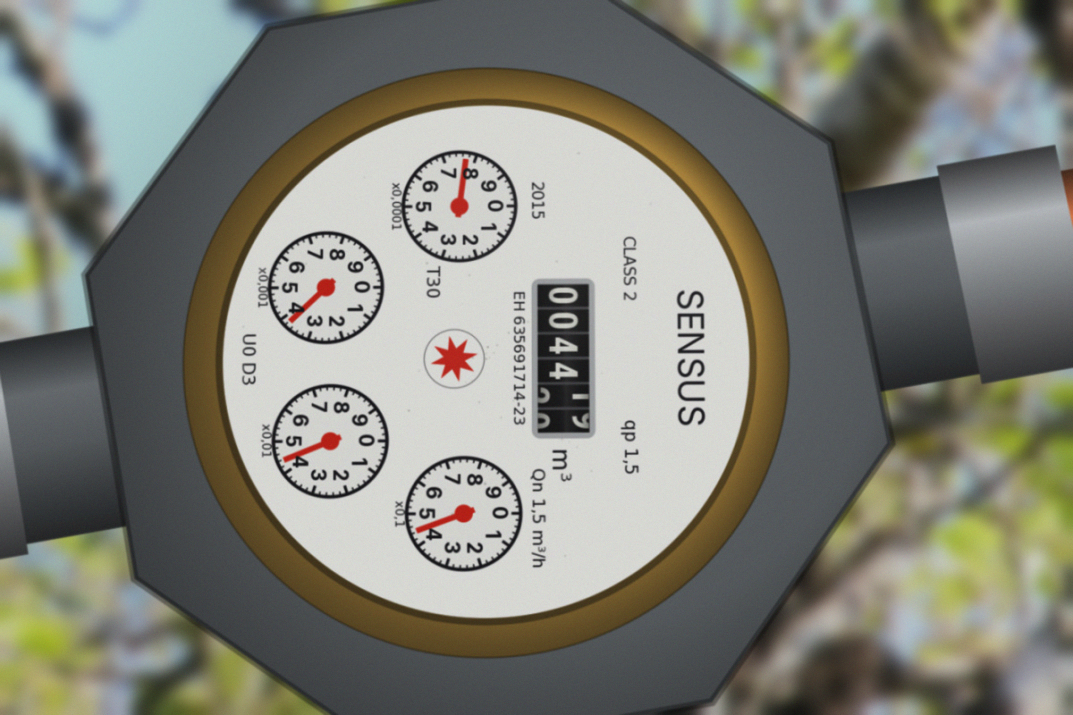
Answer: 4419.4437m³
